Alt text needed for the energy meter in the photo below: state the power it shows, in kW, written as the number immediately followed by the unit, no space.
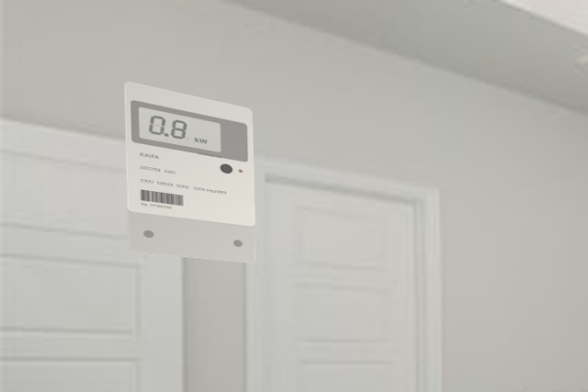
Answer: 0.8kW
